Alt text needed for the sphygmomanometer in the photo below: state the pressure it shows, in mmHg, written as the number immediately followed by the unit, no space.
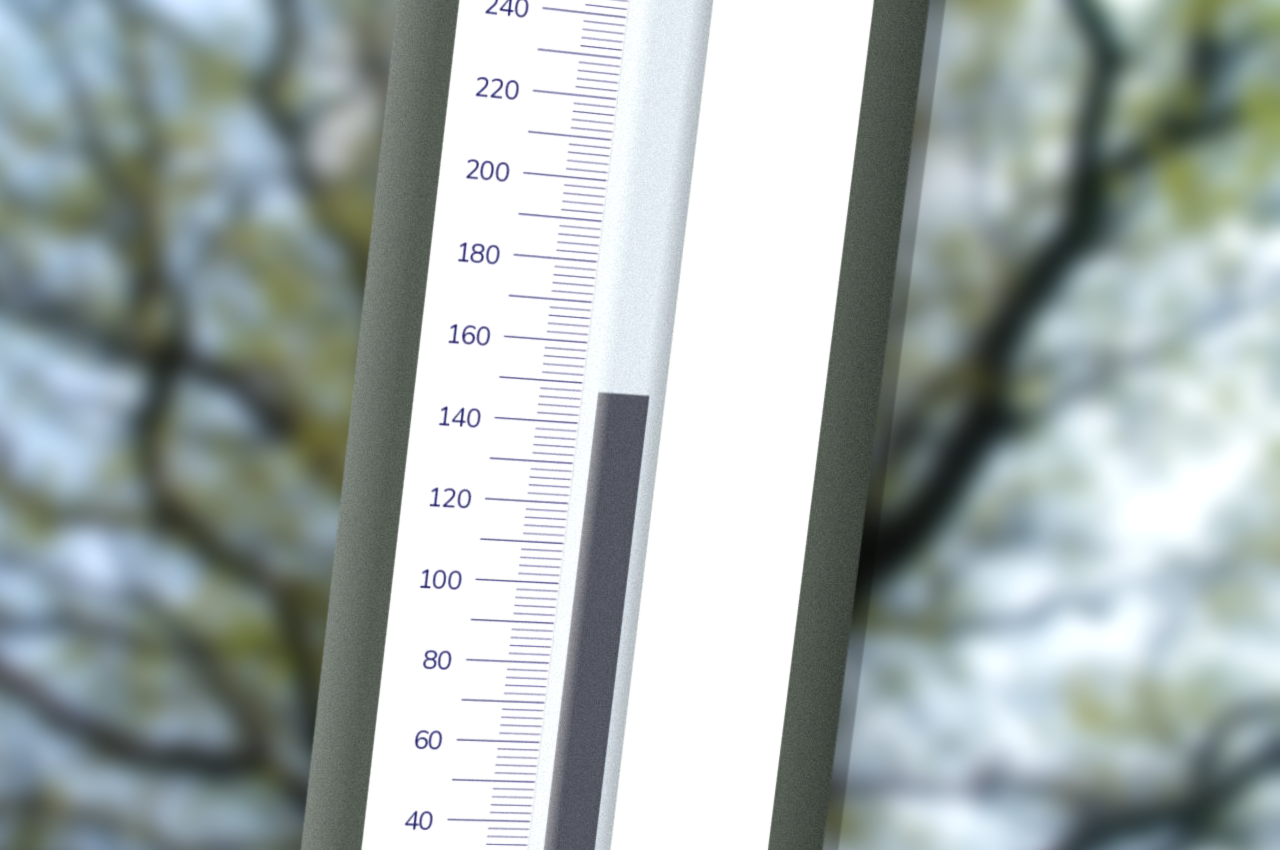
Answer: 148mmHg
